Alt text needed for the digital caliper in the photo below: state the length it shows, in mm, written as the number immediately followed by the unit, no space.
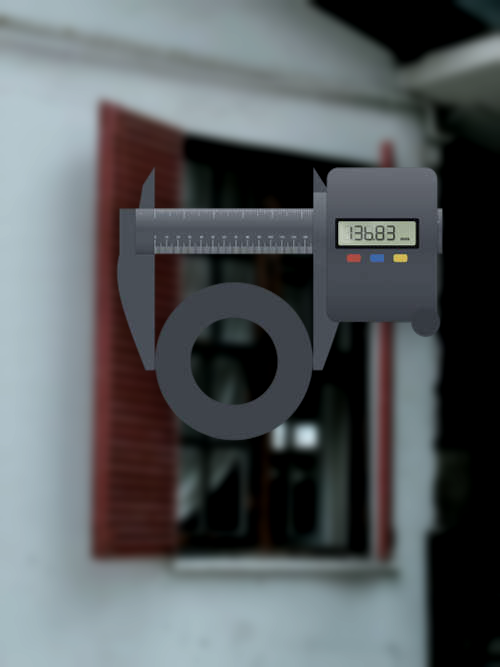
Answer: 136.83mm
